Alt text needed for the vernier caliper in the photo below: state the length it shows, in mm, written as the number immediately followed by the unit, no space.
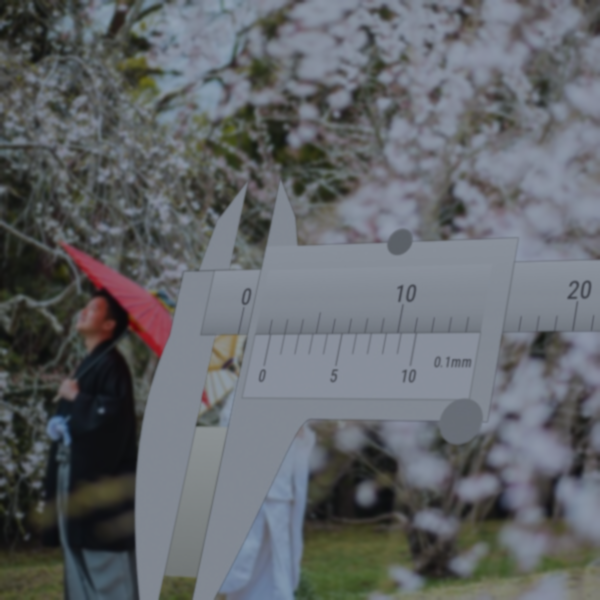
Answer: 2.1mm
